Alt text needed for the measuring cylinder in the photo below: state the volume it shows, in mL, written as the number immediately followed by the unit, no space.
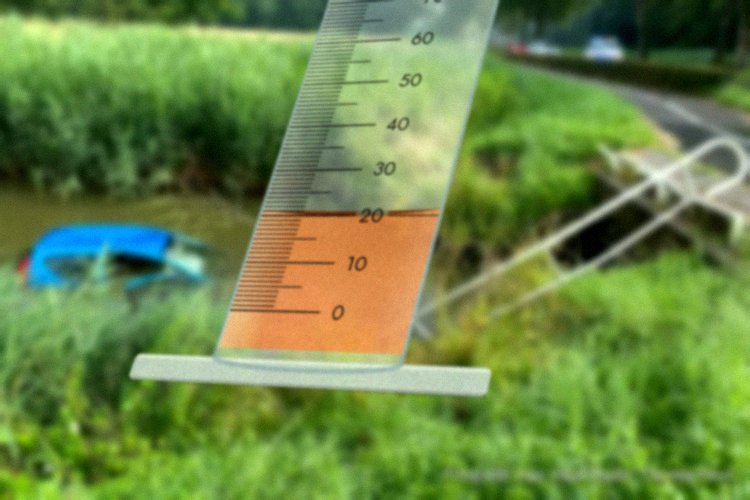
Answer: 20mL
